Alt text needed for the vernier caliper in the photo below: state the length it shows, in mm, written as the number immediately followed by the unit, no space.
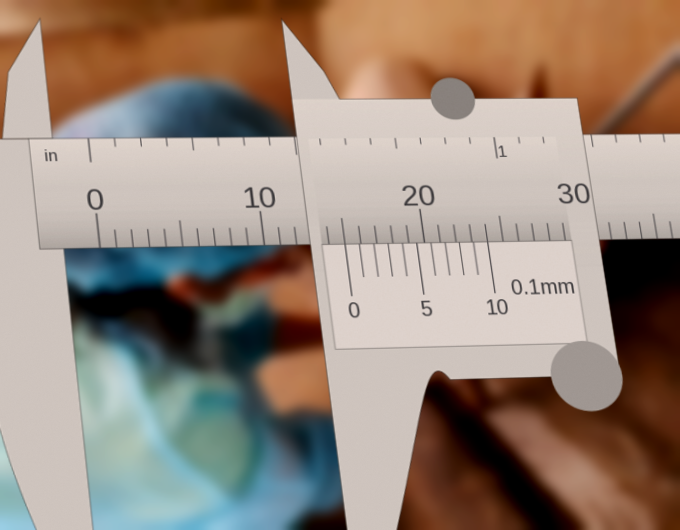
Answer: 15.0mm
